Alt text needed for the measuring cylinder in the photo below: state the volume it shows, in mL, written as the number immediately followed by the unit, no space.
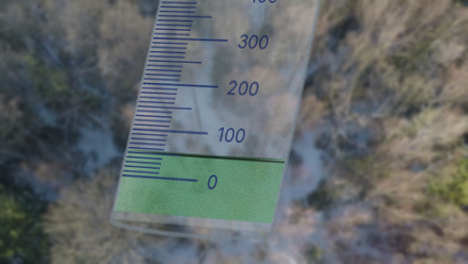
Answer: 50mL
